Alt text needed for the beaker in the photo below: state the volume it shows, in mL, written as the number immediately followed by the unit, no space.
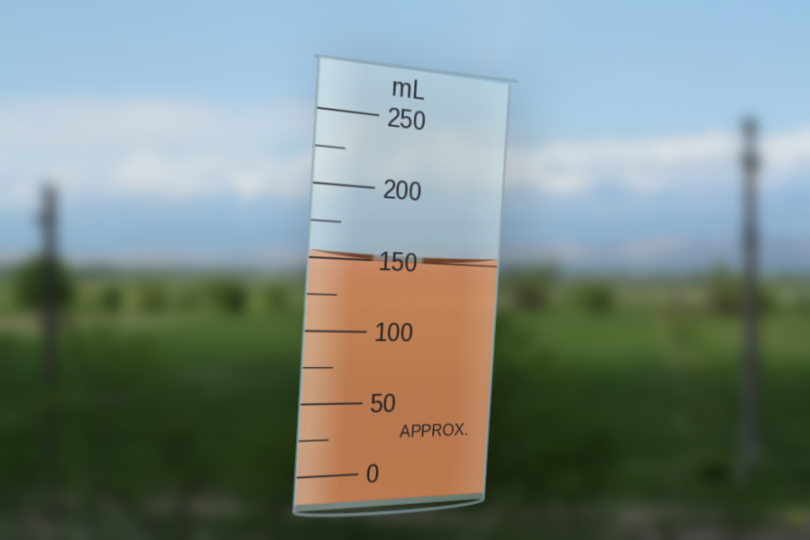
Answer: 150mL
